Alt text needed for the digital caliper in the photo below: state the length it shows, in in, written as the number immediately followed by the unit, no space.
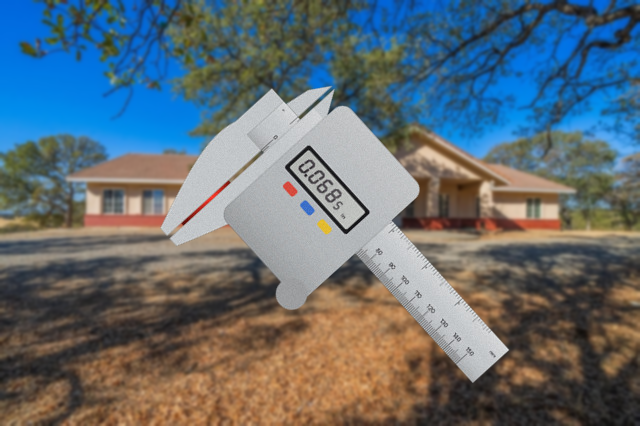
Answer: 0.0685in
